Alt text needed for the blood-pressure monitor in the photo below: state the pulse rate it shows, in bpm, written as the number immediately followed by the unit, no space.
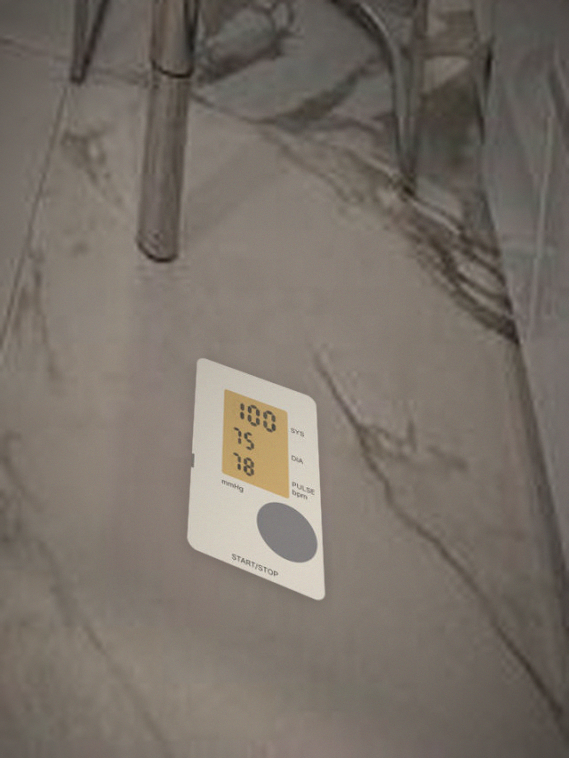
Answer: 78bpm
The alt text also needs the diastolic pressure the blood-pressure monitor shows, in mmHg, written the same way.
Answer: 75mmHg
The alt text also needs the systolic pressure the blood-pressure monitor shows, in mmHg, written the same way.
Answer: 100mmHg
